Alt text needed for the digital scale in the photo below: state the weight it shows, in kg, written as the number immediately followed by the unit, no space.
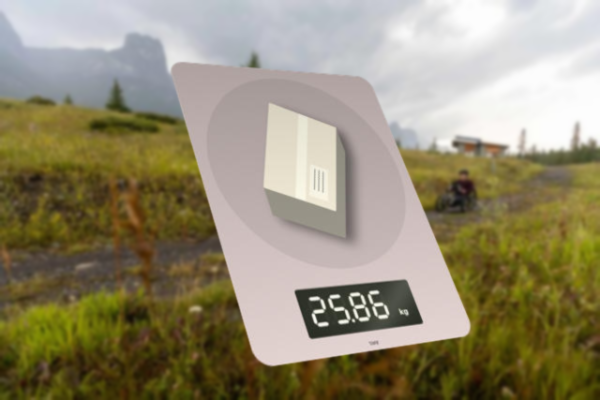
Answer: 25.86kg
